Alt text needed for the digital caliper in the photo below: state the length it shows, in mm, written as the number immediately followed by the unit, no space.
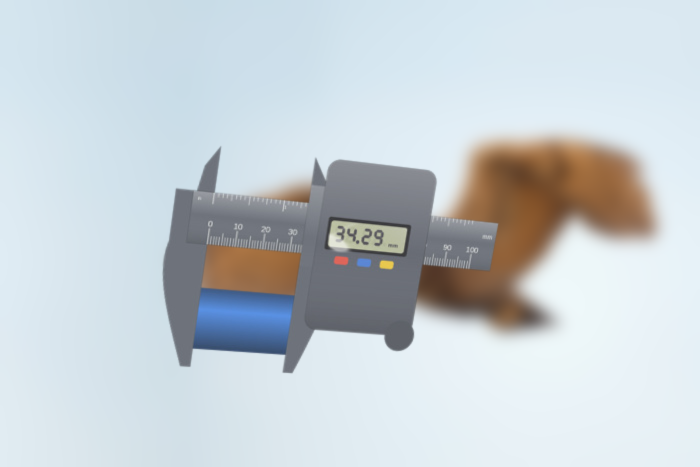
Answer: 34.29mm
